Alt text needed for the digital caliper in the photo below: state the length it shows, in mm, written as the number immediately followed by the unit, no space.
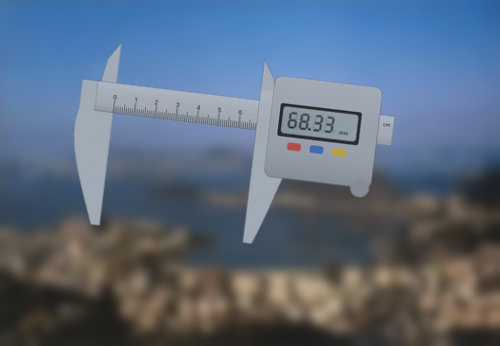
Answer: 68.33mm
